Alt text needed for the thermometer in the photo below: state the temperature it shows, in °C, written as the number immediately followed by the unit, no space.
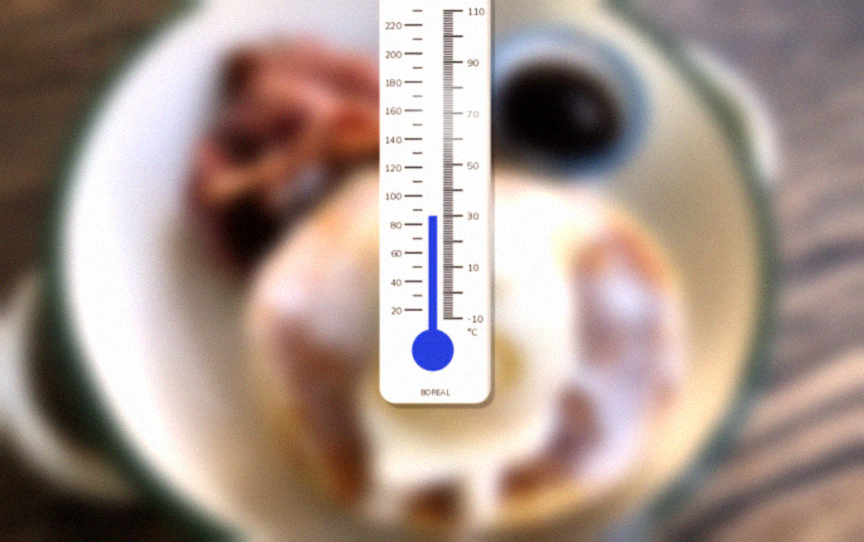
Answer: 30°C
